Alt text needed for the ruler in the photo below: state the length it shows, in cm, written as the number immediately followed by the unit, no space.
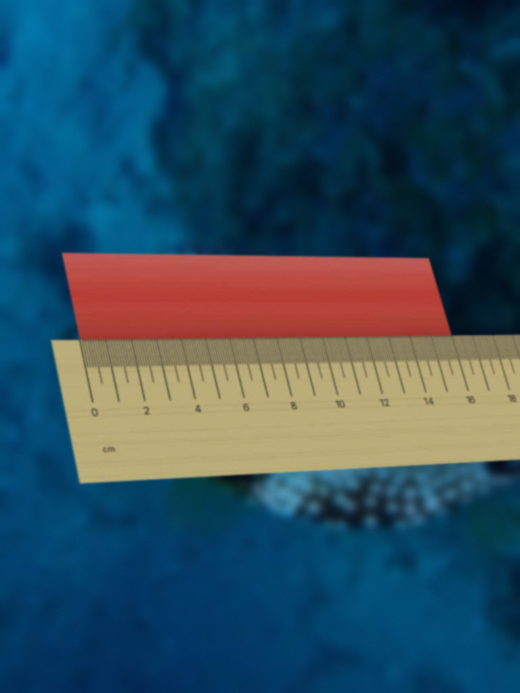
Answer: 16cm
